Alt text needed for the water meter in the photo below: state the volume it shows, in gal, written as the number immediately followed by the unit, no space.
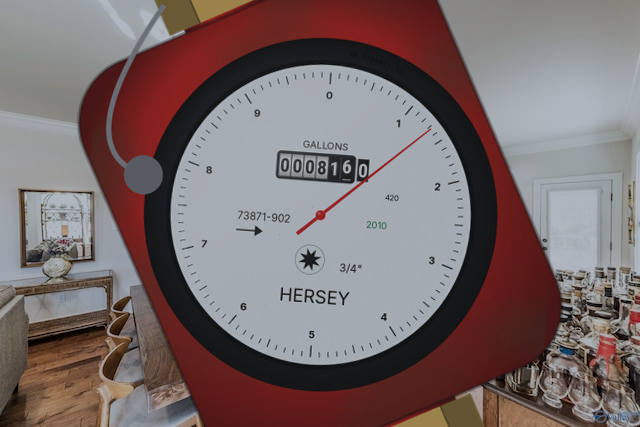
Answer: 8161.3gal
